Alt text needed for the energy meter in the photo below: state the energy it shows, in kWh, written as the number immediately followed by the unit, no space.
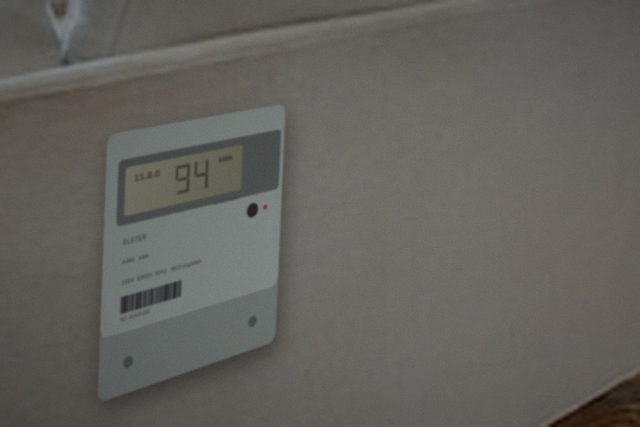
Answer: 94kWh
